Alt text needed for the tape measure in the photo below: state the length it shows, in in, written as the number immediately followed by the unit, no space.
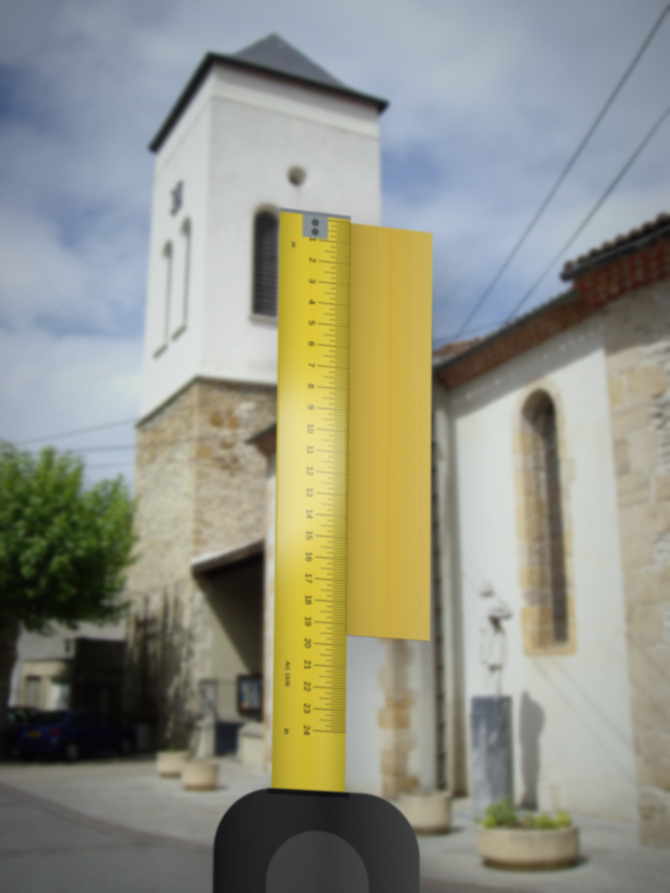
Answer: 19.5in
